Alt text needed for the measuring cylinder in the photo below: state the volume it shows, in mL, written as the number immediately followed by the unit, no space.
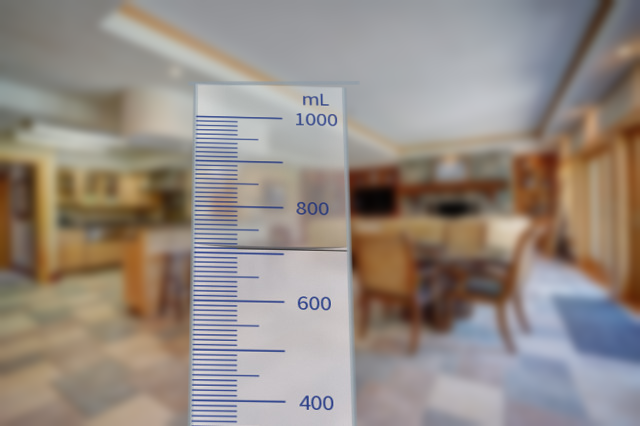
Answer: 710mL
